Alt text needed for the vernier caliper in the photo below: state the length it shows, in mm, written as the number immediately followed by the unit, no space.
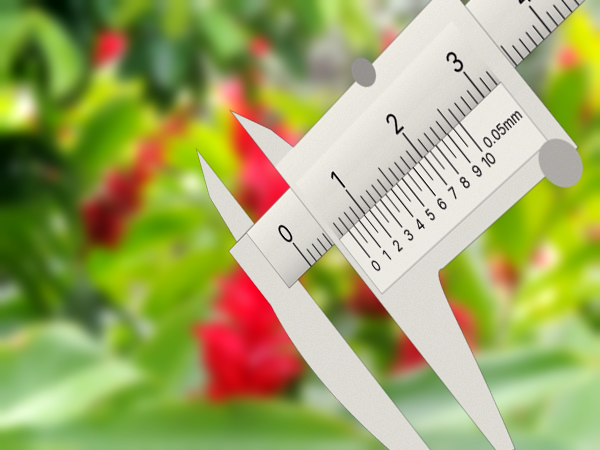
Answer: 7.0mm
